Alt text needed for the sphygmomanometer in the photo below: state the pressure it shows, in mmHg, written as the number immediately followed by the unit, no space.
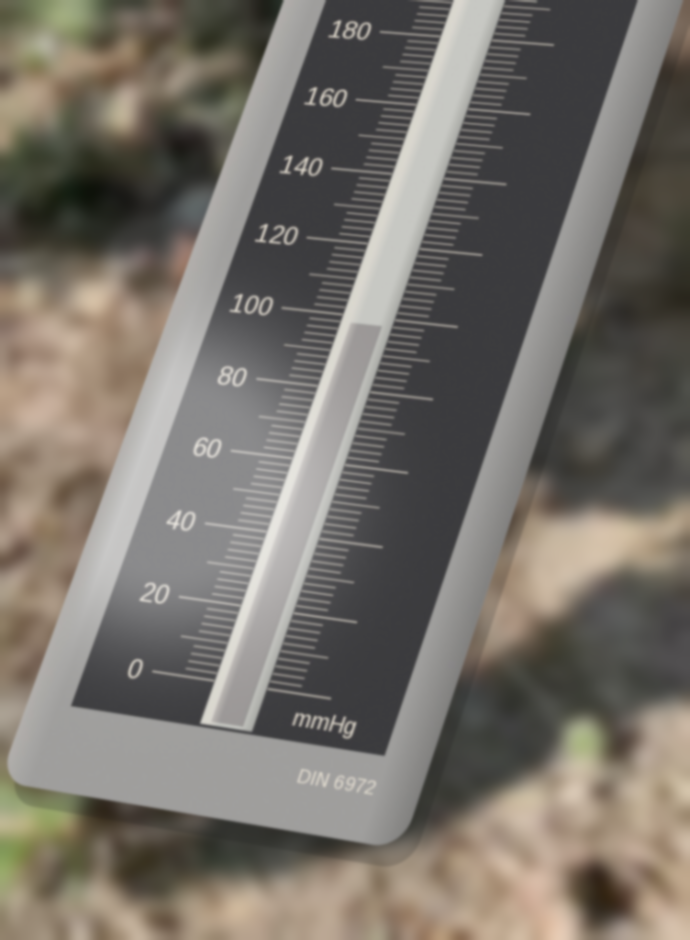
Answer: 98mmHg
